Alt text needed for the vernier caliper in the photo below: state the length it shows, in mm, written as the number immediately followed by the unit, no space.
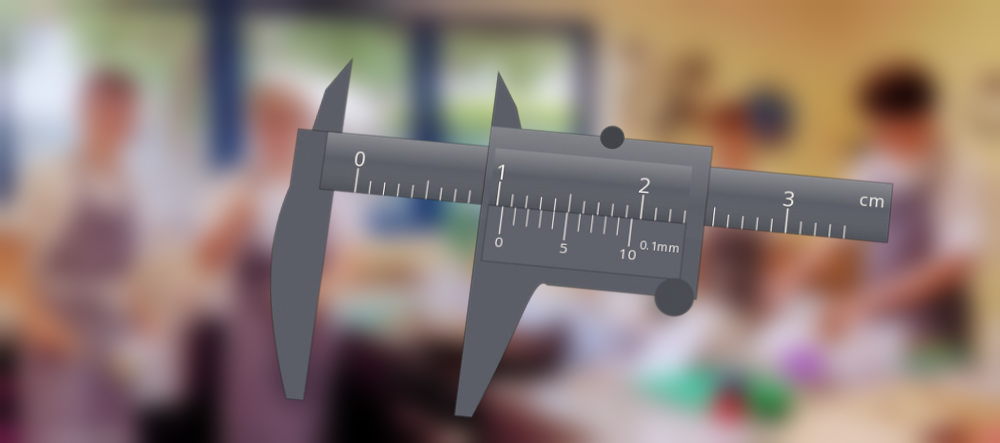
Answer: 10.4mm
